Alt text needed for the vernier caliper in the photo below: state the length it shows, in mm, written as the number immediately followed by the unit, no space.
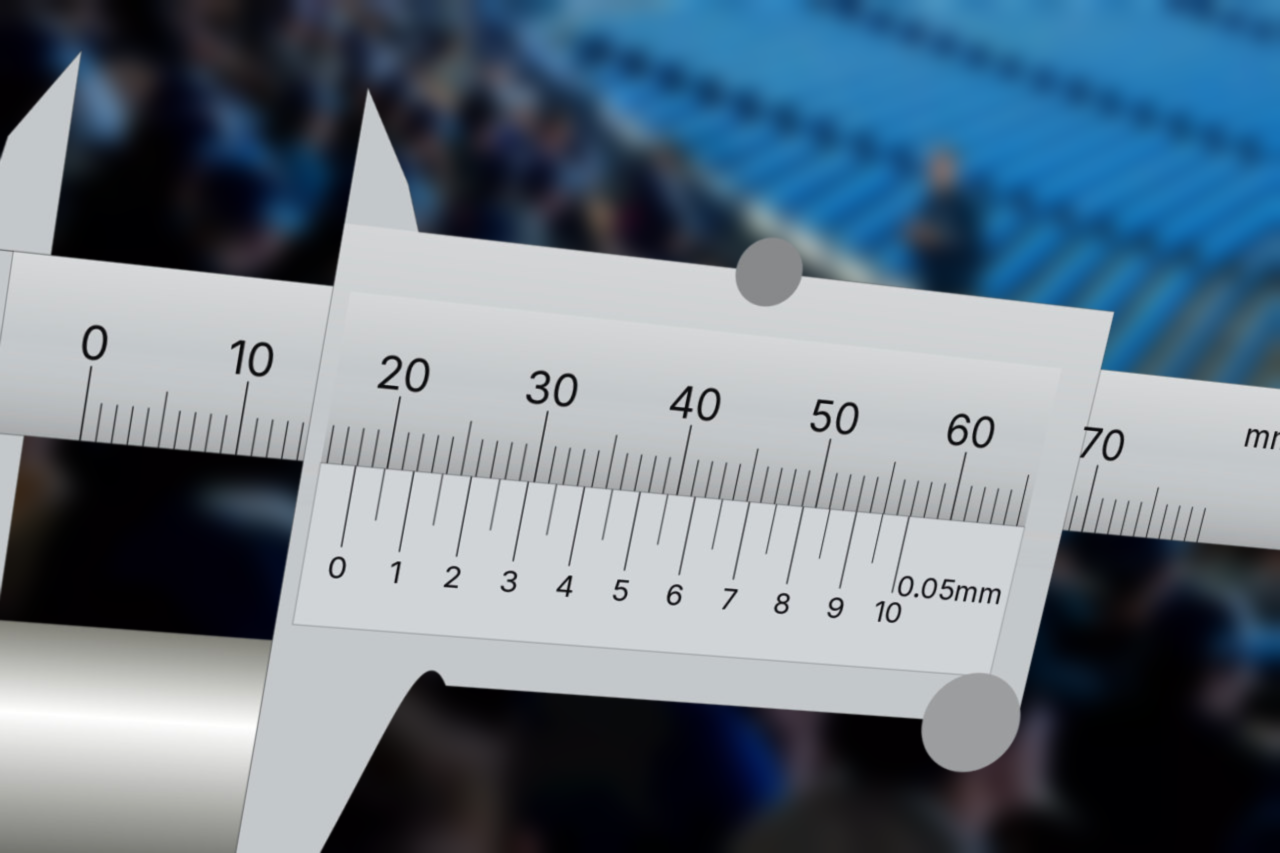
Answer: 17.9mm
